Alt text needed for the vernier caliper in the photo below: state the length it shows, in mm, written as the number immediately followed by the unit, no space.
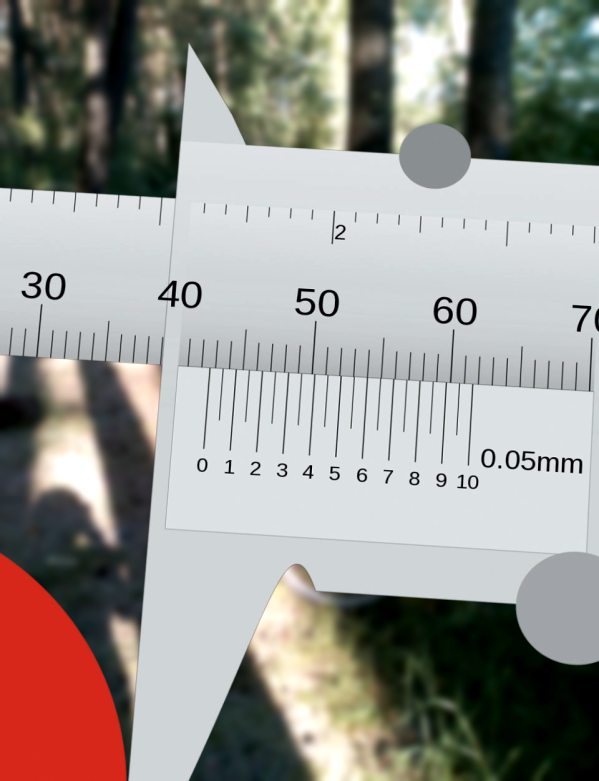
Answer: 42.6mm
